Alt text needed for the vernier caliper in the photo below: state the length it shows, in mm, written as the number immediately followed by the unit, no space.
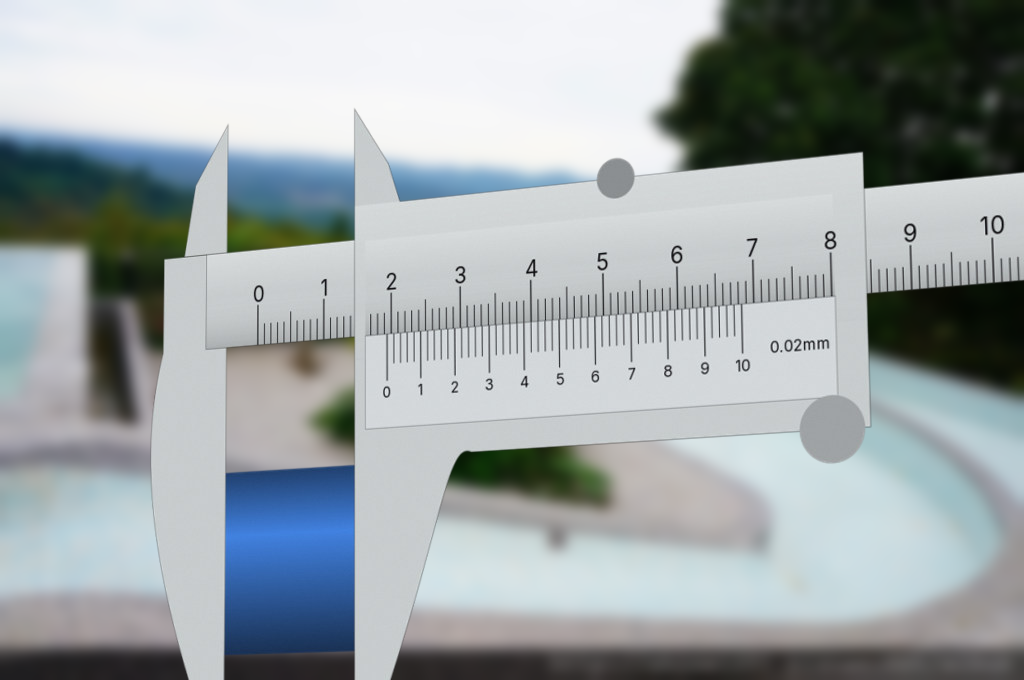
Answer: 19.4mm
